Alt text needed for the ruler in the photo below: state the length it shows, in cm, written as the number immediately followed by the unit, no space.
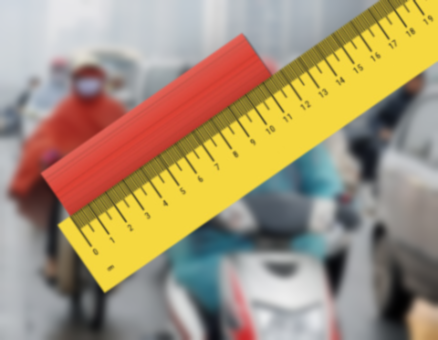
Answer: 11.5cm
